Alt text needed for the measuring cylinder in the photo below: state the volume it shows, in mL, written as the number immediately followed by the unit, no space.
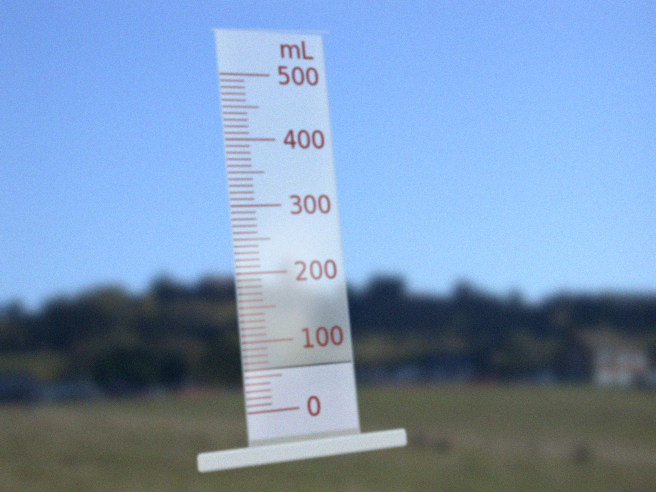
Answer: 60mL
